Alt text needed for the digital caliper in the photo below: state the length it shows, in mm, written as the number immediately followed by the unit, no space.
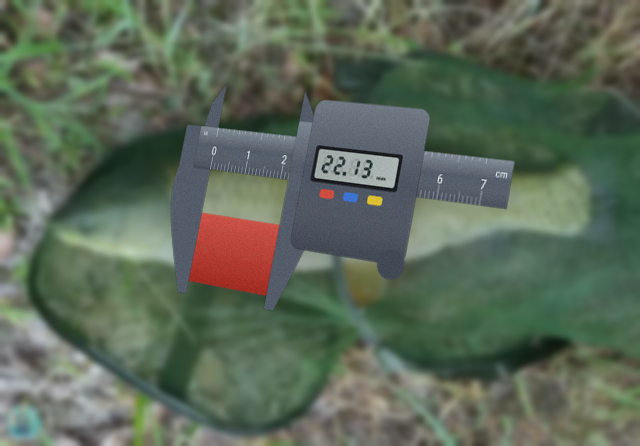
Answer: 22.13mm
